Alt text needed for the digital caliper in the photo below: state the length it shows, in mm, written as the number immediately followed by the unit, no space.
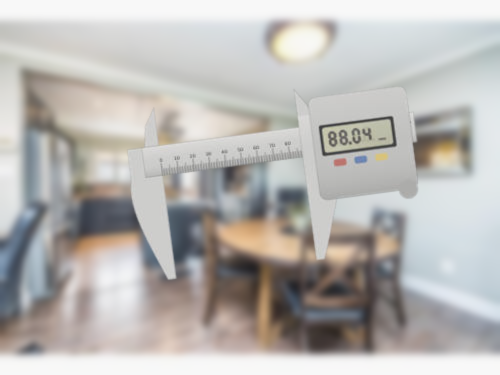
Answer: 88.04mm
